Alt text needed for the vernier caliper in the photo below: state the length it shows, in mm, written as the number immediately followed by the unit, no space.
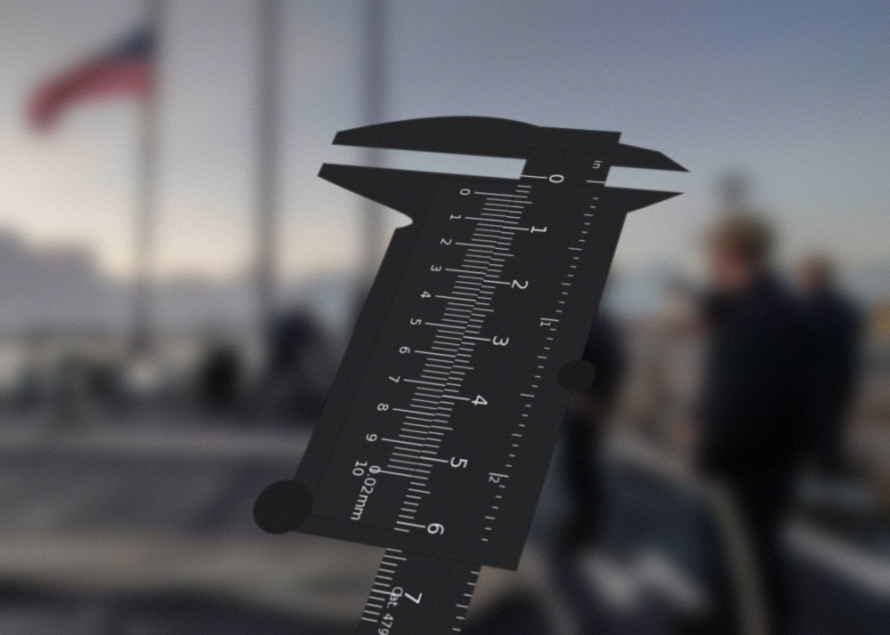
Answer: 4.0mm
